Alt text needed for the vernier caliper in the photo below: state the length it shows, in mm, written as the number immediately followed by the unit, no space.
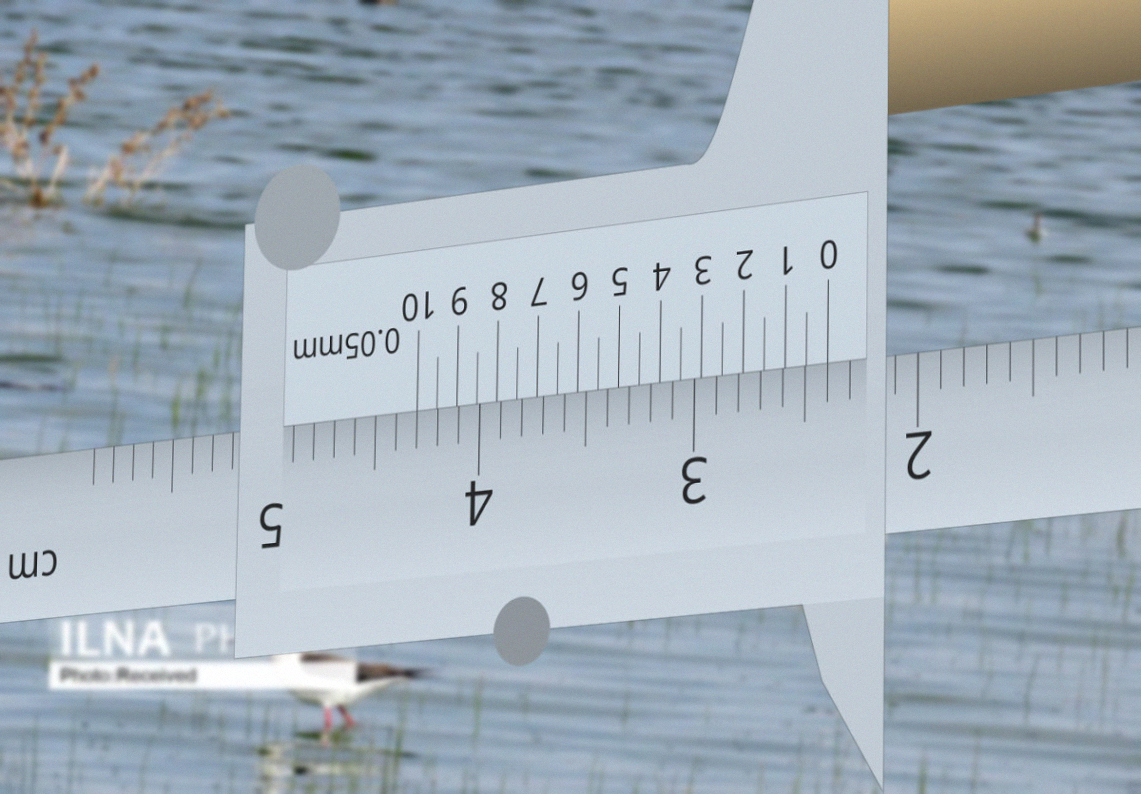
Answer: 24.0mm
